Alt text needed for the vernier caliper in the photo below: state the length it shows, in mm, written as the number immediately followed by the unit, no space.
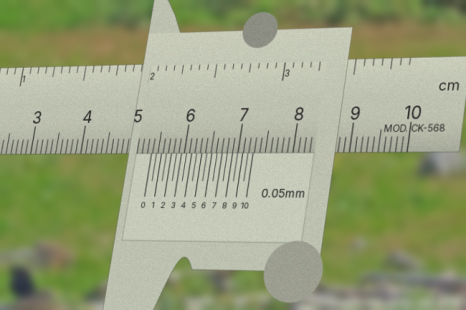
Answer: 53.8mm
